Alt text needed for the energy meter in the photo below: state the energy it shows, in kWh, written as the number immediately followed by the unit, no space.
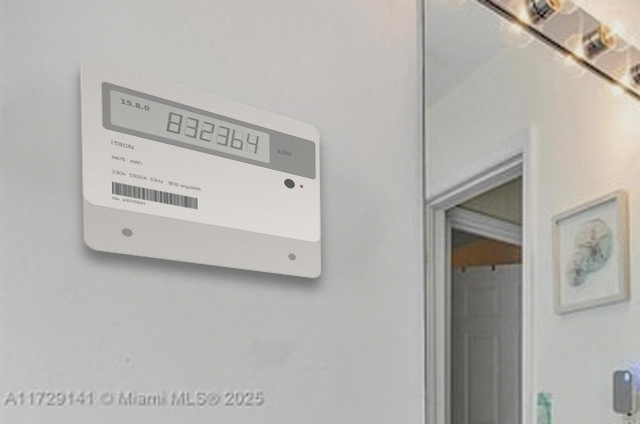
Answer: 832364kWh
